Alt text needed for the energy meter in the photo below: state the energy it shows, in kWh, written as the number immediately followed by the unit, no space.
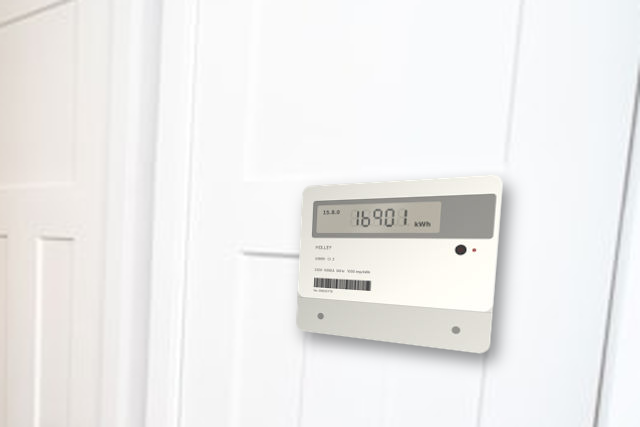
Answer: 16901kWh
